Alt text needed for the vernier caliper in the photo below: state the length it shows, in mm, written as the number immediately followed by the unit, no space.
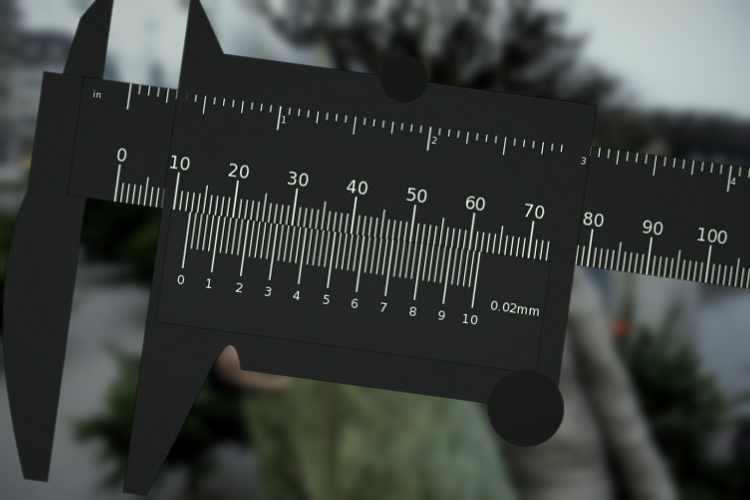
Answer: 12.8mm
